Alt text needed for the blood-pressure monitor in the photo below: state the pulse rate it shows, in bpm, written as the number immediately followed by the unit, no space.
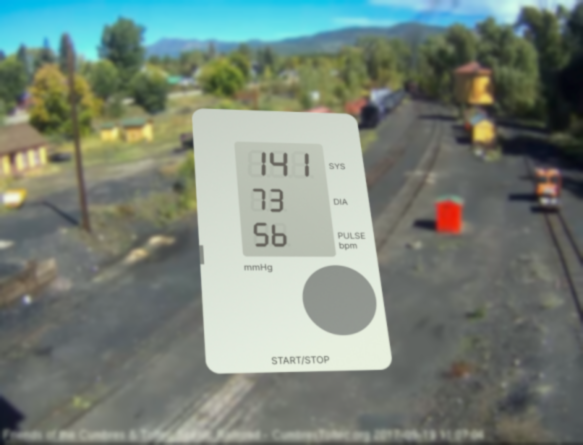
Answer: 56bpm
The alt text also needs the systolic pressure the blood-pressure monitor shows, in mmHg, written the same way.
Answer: 141mmHg
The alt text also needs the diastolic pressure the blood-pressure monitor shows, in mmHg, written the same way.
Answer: 73mmHg
